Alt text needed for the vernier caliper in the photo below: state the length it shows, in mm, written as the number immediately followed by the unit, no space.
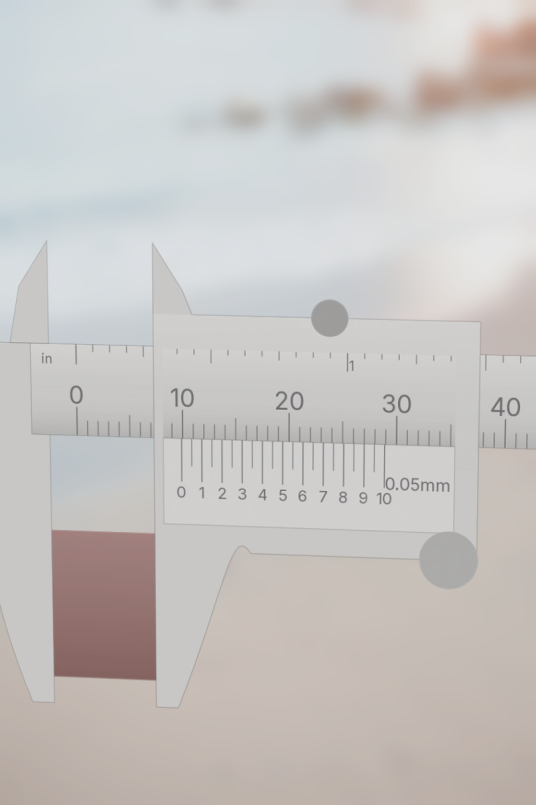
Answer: 9.9mm
